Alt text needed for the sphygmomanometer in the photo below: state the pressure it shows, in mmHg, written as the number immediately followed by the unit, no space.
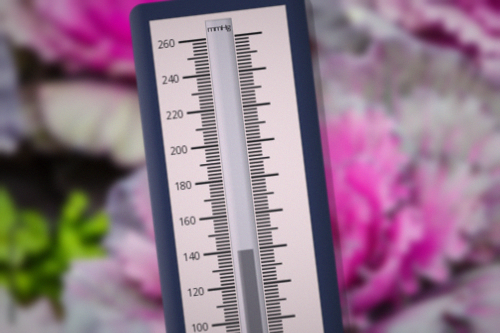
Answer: 140mmHg
